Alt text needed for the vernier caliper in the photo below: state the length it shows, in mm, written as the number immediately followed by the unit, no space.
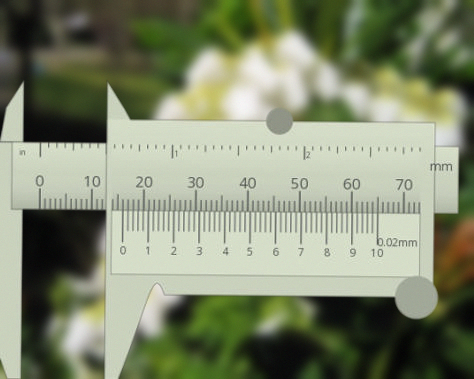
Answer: 16.0mm
